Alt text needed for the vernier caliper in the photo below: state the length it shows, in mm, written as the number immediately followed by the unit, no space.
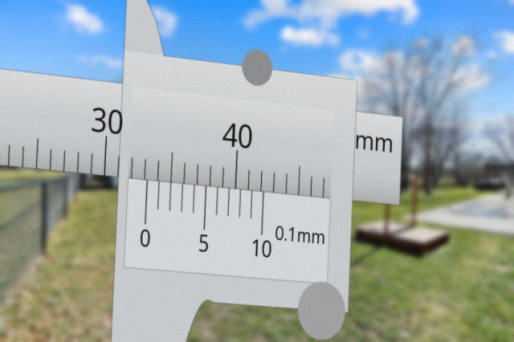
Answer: 33.2mm
